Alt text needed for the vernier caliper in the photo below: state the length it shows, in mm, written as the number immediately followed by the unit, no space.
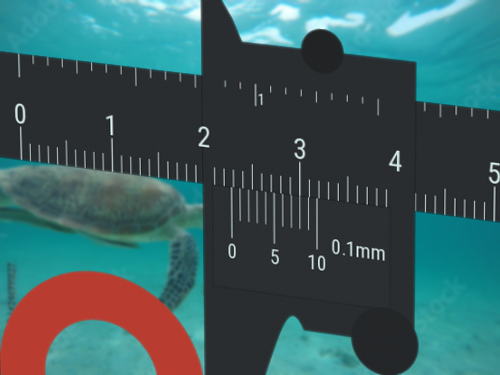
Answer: 22.8mm
